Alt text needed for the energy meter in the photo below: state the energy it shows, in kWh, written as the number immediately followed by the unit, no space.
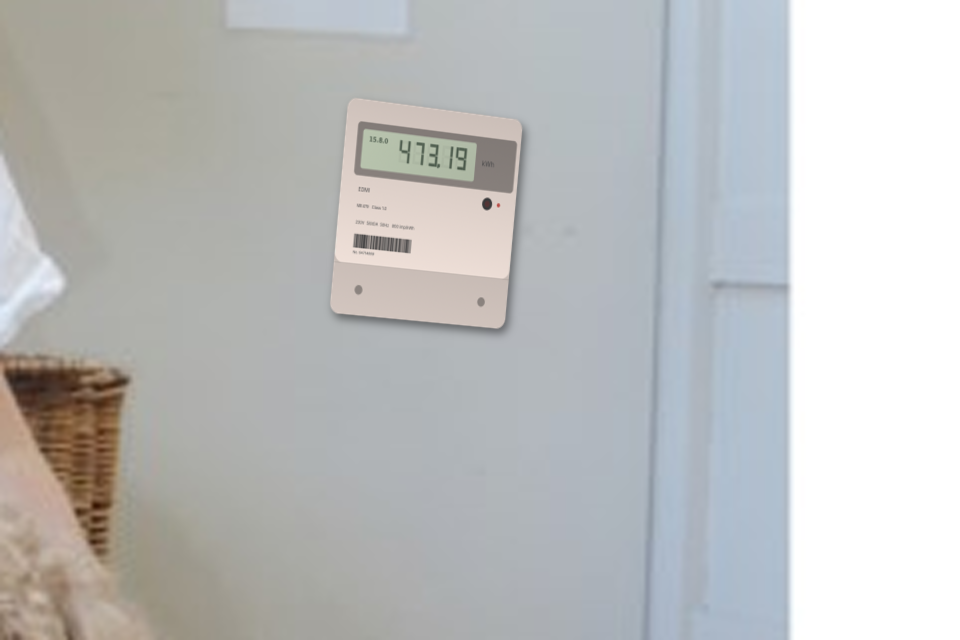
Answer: 473.19kWh
